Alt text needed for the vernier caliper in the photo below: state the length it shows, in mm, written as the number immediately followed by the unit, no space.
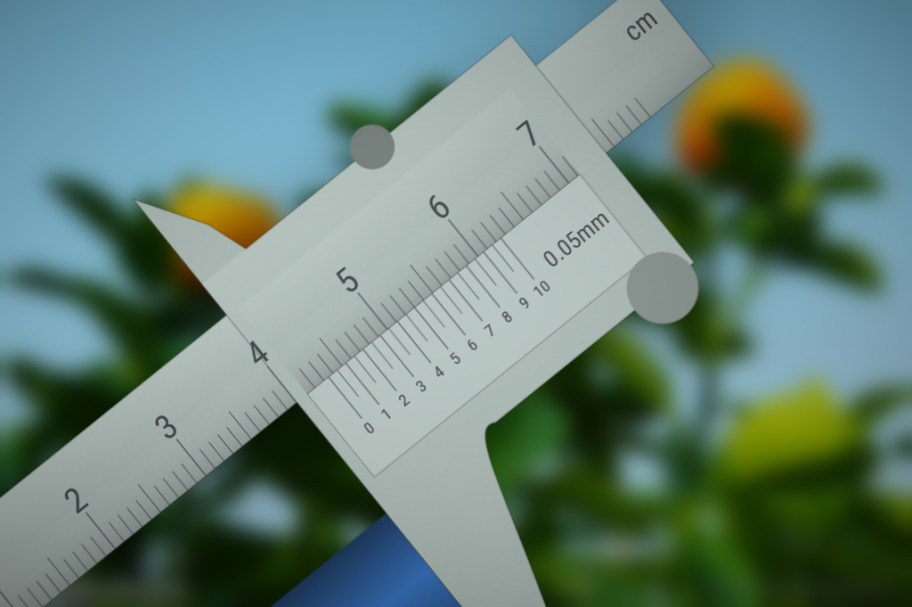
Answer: 43.5mm
